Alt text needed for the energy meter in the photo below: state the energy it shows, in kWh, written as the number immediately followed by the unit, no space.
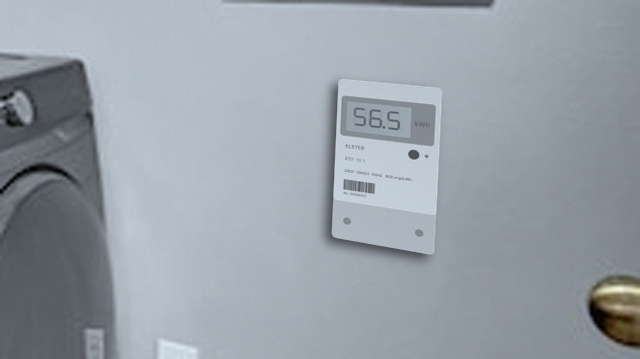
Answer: 56.5kWh
